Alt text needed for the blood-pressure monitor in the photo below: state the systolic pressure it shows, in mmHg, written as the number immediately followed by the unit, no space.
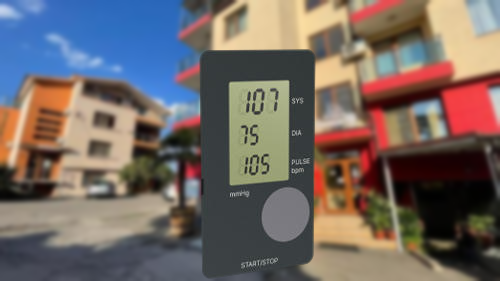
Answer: 107mmHg
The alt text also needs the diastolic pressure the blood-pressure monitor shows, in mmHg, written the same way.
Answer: 75mmHg
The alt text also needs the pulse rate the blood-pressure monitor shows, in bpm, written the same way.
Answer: 105bpm
